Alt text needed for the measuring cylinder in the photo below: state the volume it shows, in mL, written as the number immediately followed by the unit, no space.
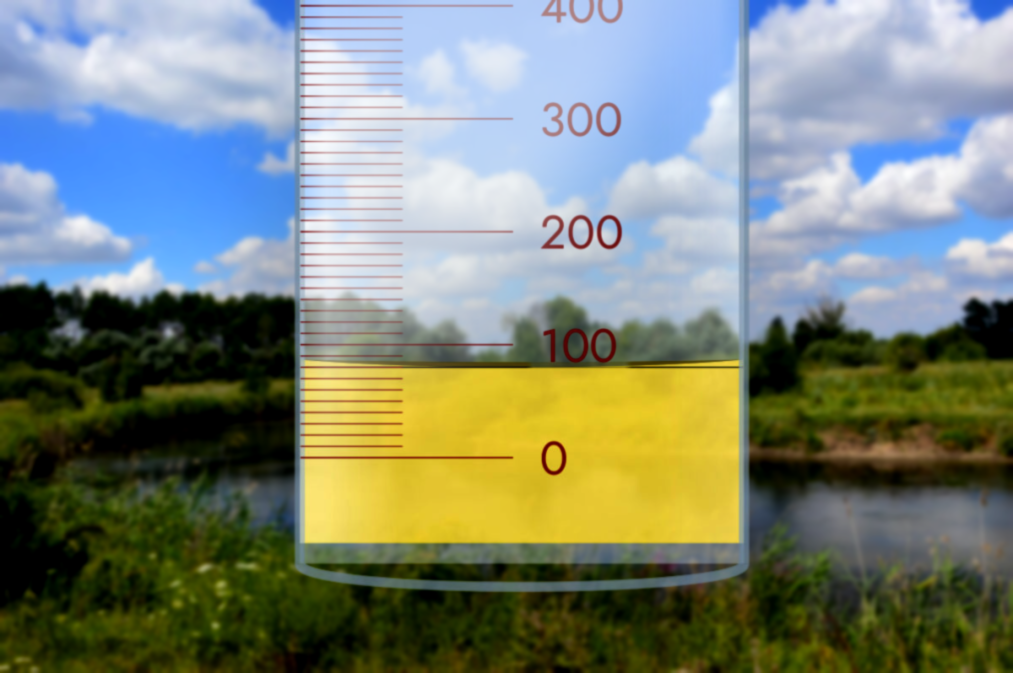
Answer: 80mL
